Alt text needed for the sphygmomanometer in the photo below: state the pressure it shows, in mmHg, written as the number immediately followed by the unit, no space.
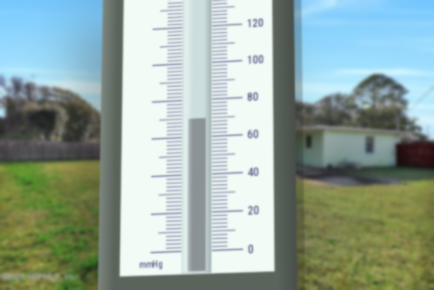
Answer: 70mmHg
